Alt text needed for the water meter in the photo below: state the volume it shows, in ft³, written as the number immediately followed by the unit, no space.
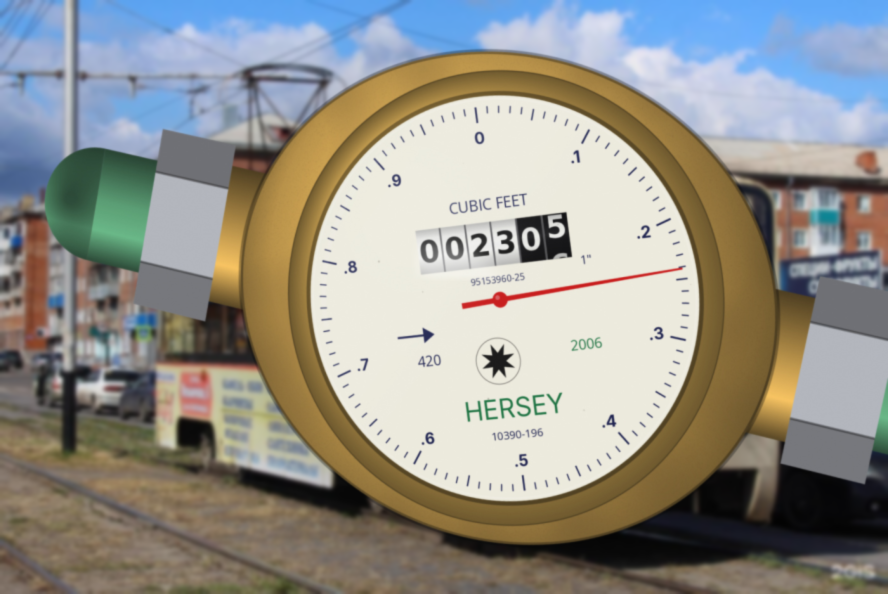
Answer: 2305.24ft³
